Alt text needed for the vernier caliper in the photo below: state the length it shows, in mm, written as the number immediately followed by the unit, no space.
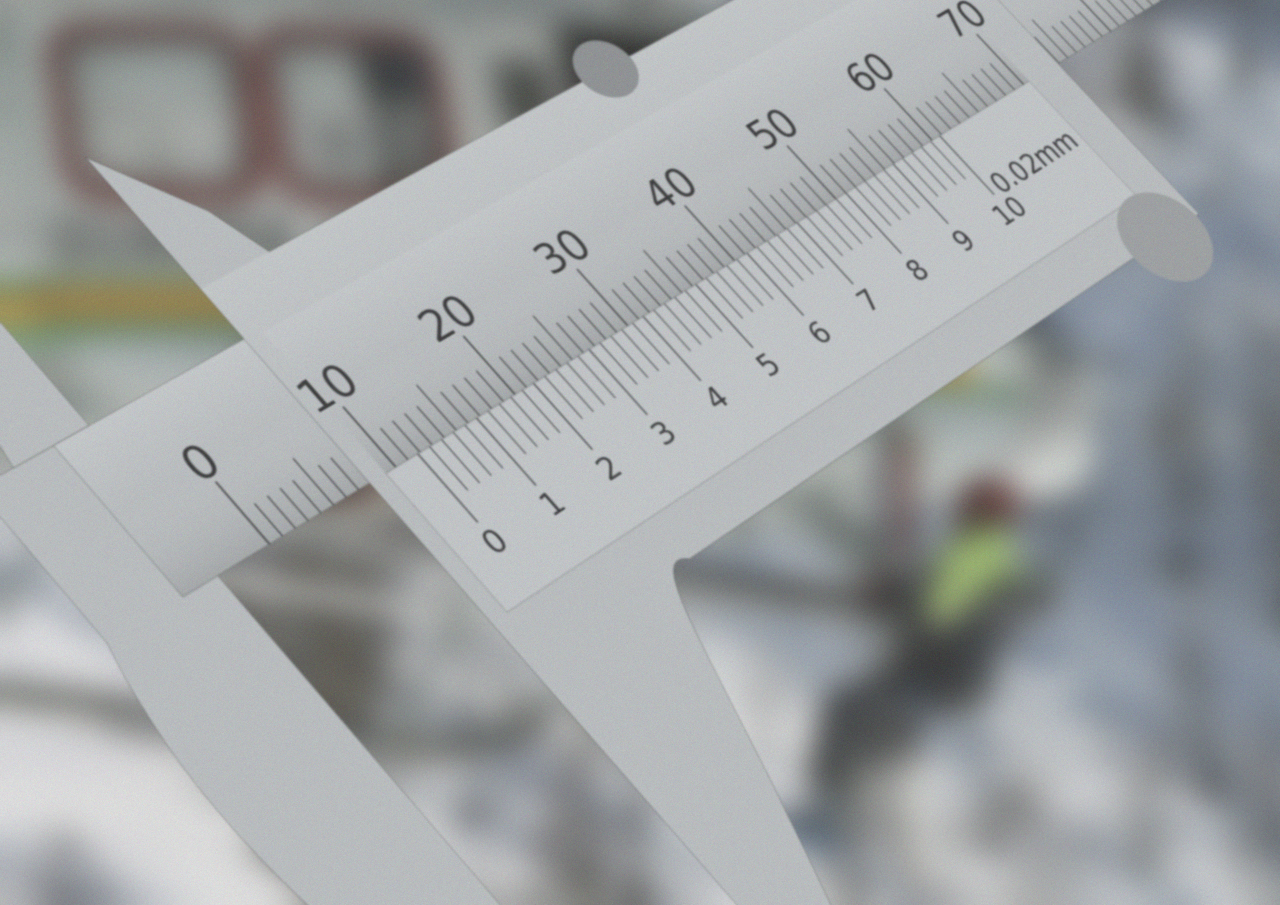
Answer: 11.8mm
